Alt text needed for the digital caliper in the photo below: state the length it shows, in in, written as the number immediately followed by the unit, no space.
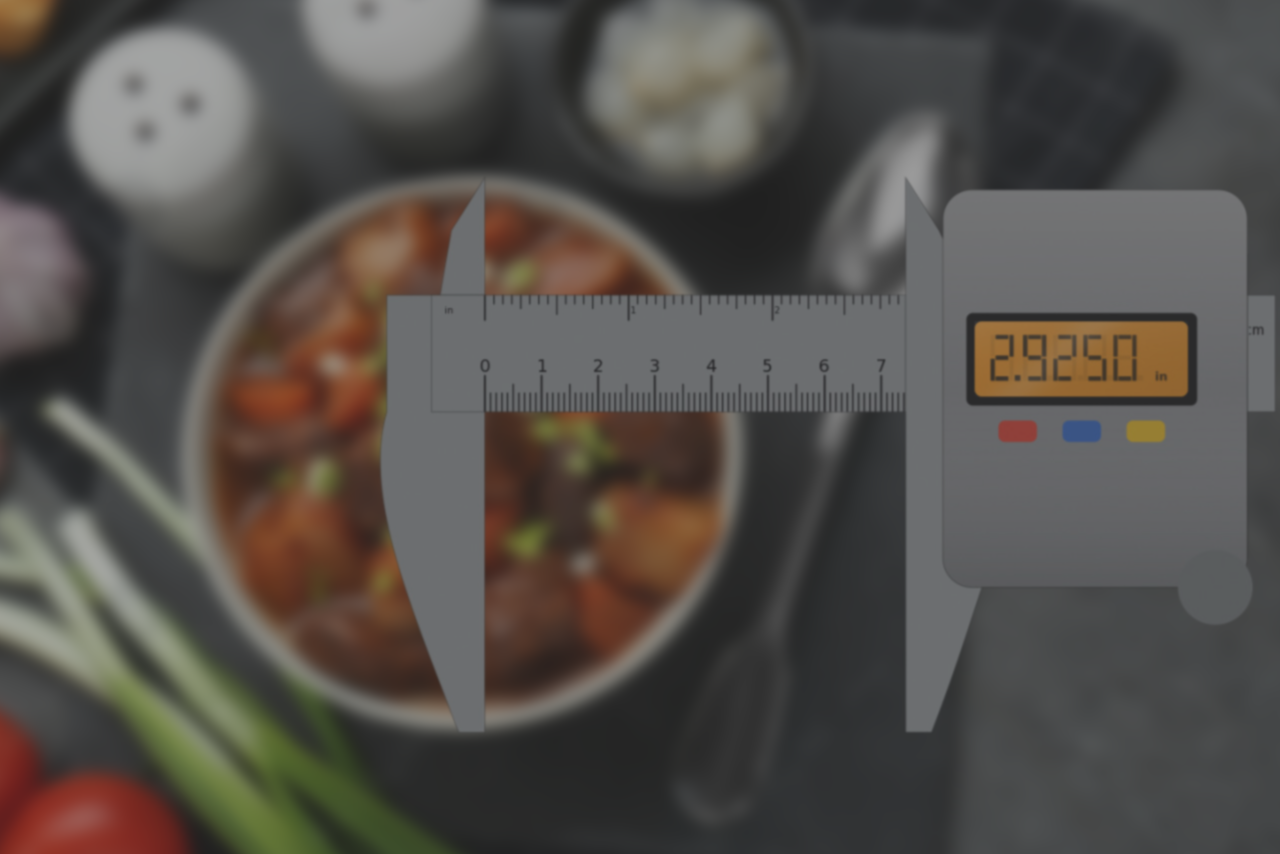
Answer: 2.9250in
